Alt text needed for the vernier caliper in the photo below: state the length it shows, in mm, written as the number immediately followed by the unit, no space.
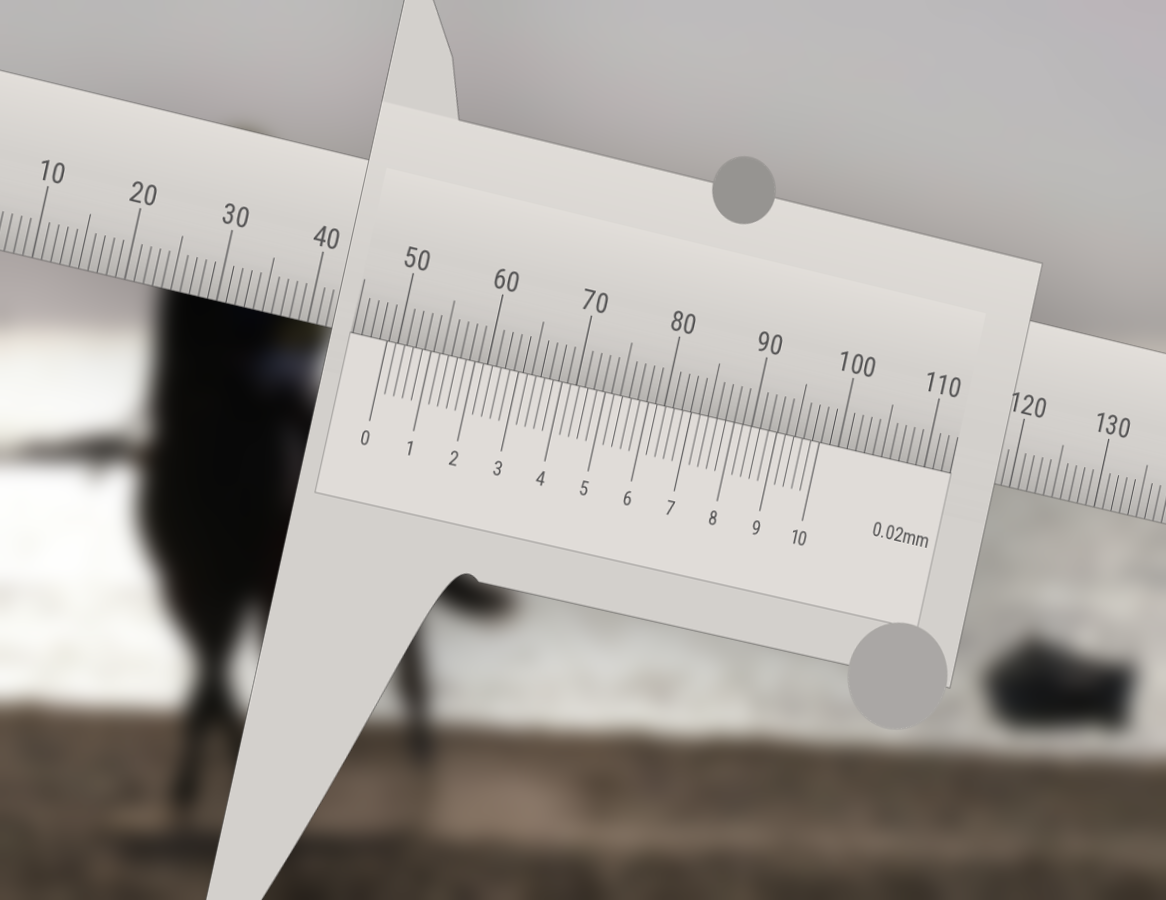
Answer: 48.8mm
